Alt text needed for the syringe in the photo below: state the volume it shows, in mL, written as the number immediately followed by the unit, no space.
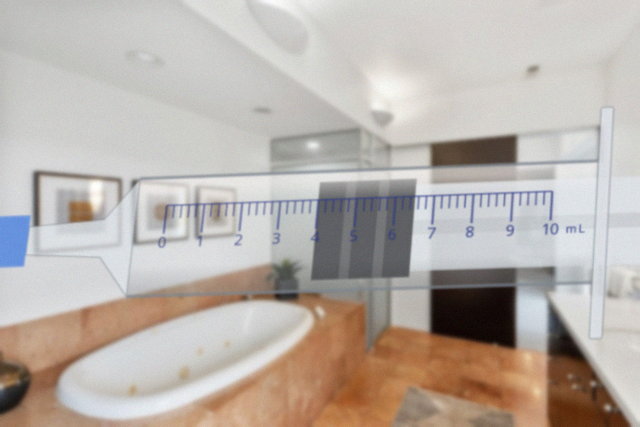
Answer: 4mL
